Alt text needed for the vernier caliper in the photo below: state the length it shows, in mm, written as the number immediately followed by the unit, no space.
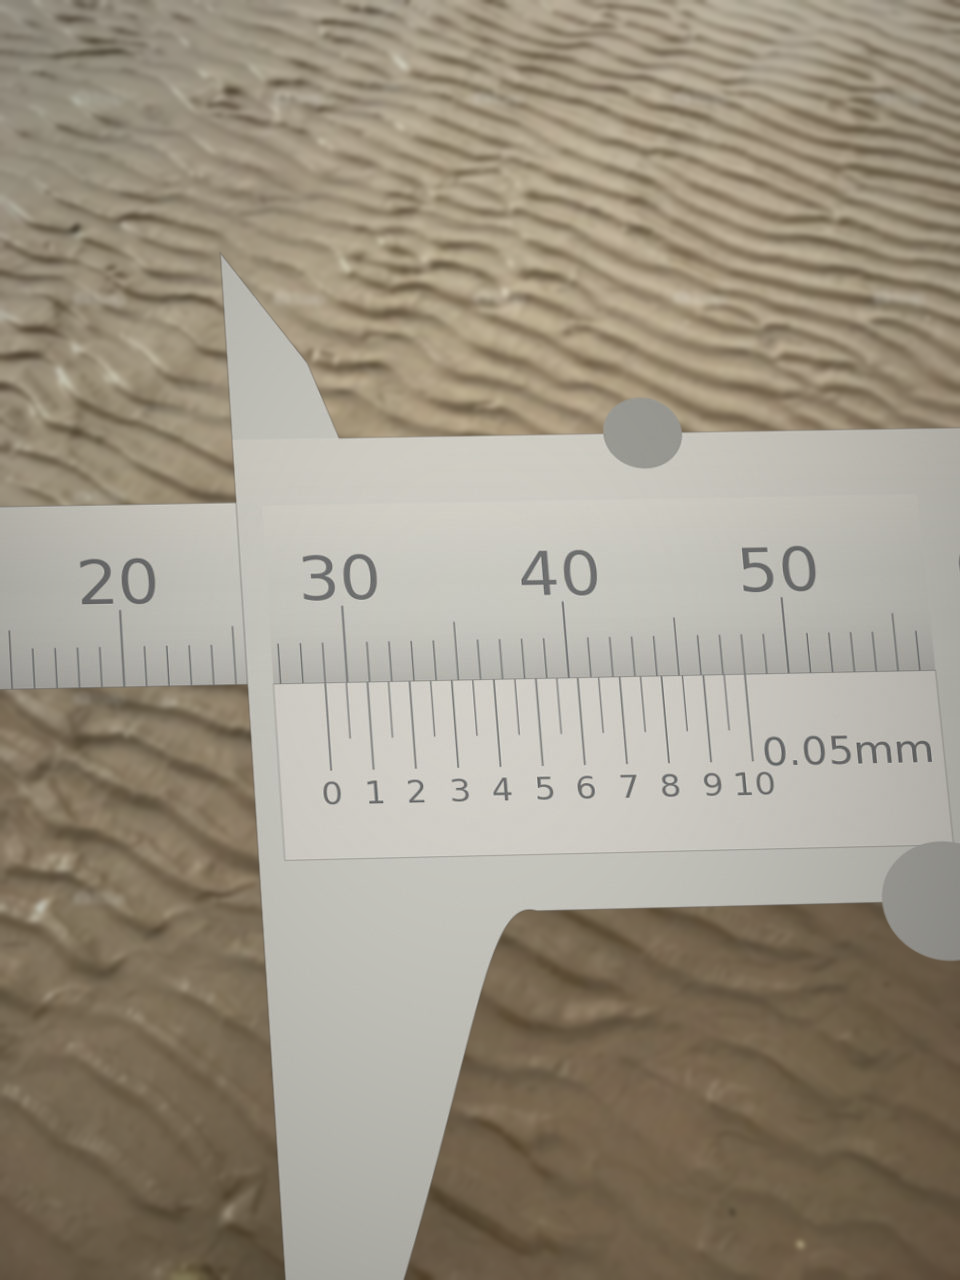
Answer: 29.00mm
